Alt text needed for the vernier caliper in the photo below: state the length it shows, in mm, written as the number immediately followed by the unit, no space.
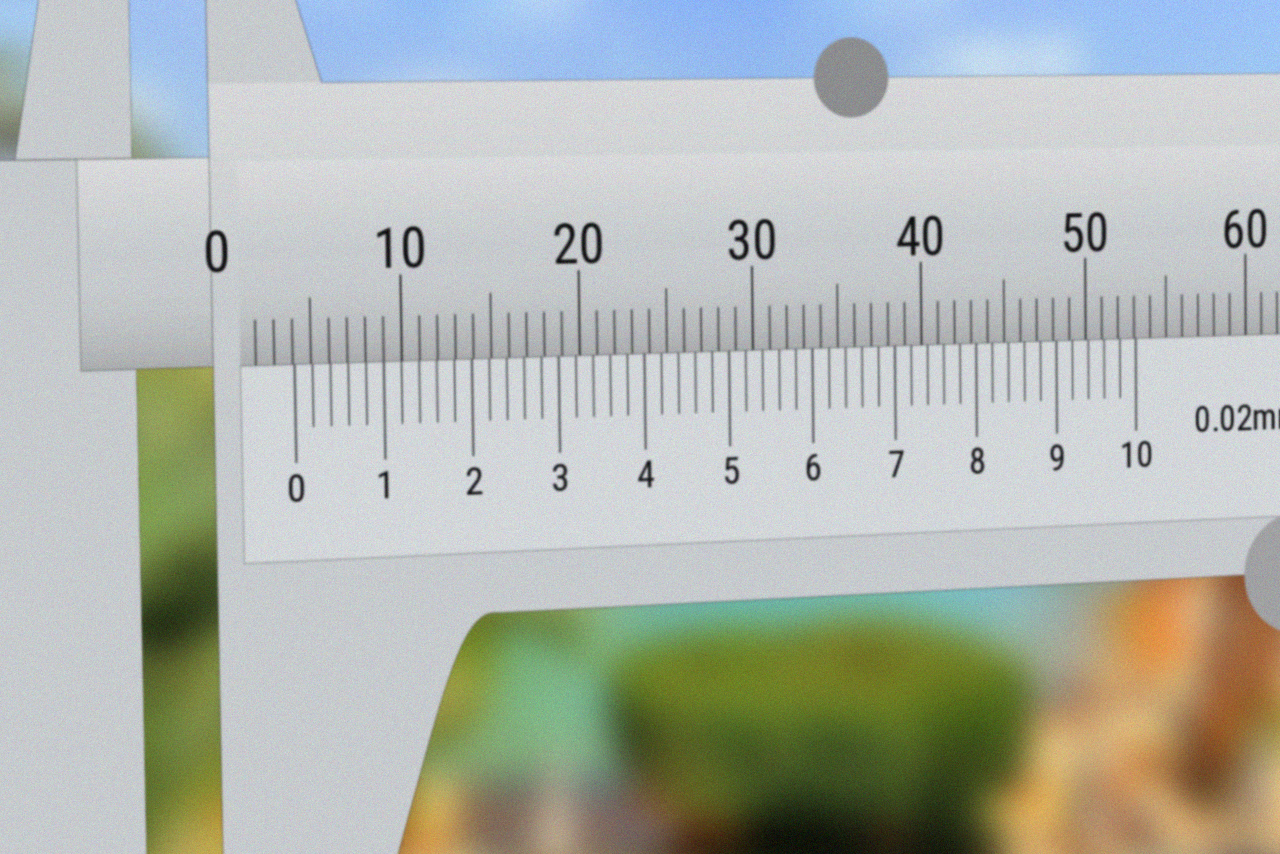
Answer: 4.1mm
